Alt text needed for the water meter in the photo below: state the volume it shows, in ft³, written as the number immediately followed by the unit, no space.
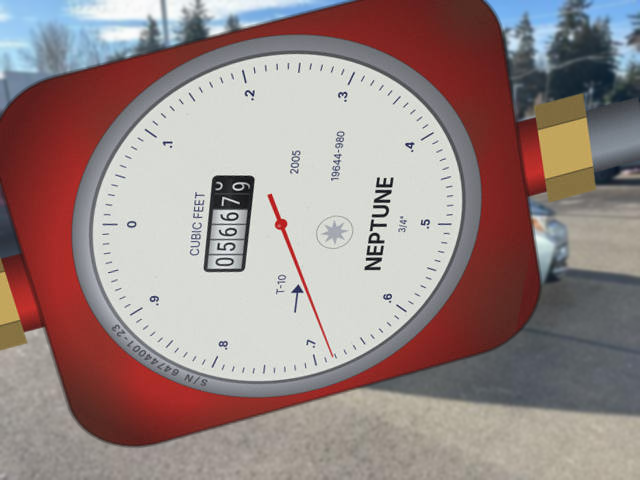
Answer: 56678.68ft³
